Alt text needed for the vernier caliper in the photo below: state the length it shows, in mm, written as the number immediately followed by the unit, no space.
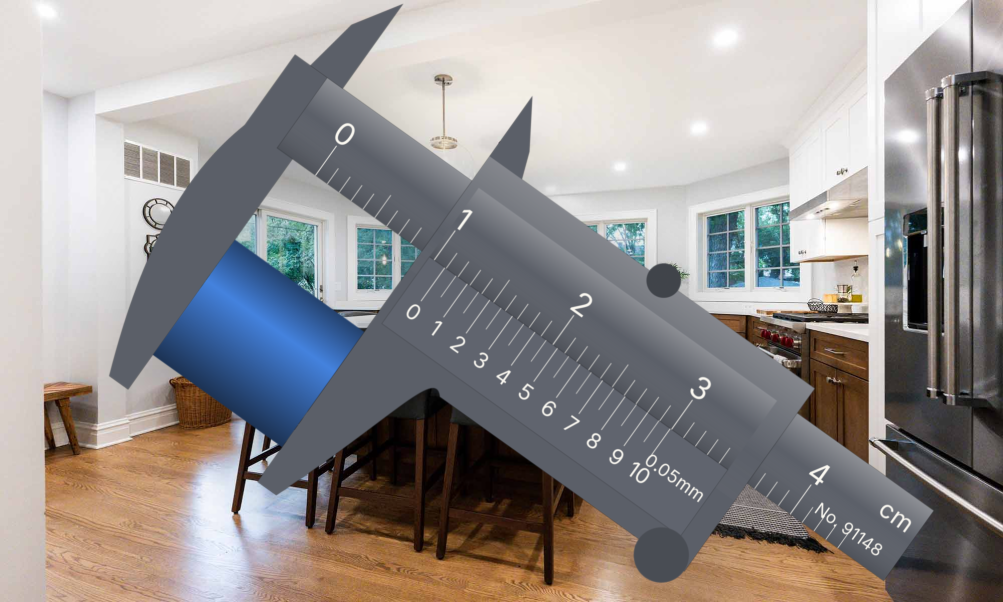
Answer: 10.9mm
